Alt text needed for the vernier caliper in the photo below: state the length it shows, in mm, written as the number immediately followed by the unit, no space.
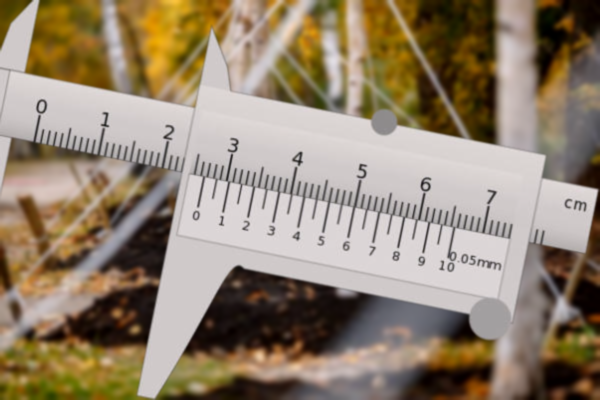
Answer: 26.5mm
